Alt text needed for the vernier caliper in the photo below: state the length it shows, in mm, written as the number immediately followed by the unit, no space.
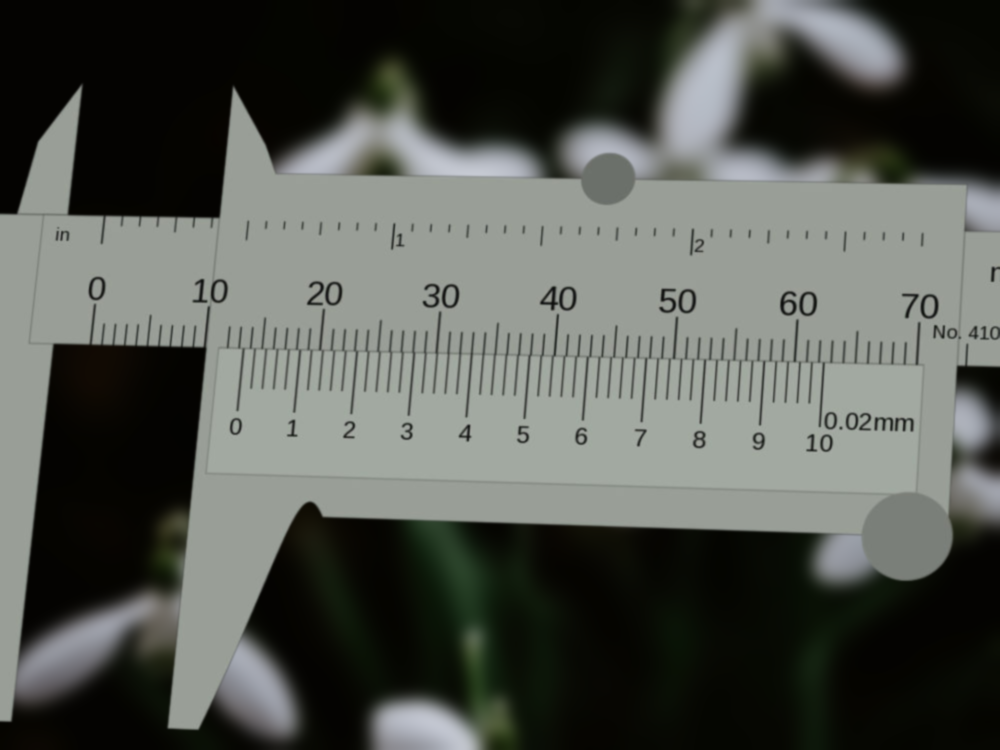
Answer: 13.4mm
